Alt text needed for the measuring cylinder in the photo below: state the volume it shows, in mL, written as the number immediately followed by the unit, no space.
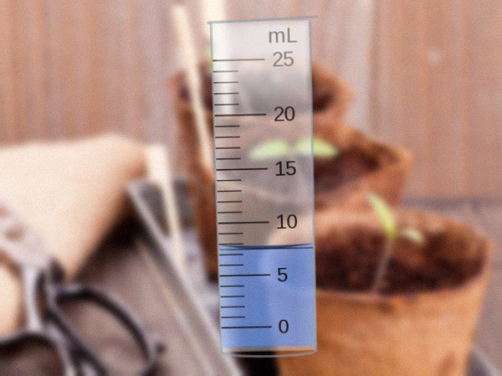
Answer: 7.5mL
